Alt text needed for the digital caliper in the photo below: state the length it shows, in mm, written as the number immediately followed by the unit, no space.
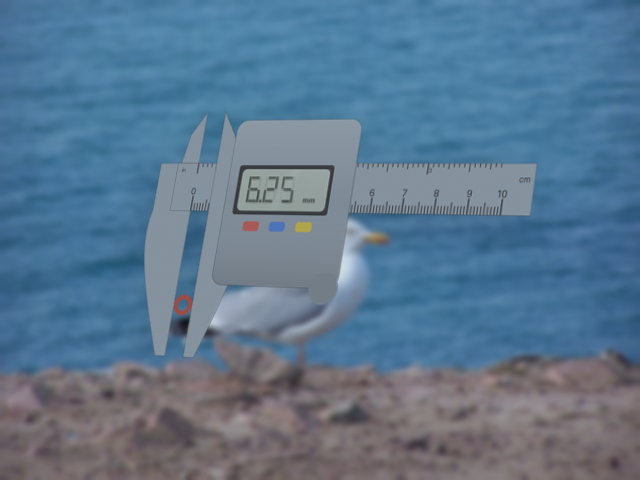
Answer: 6.25mm
